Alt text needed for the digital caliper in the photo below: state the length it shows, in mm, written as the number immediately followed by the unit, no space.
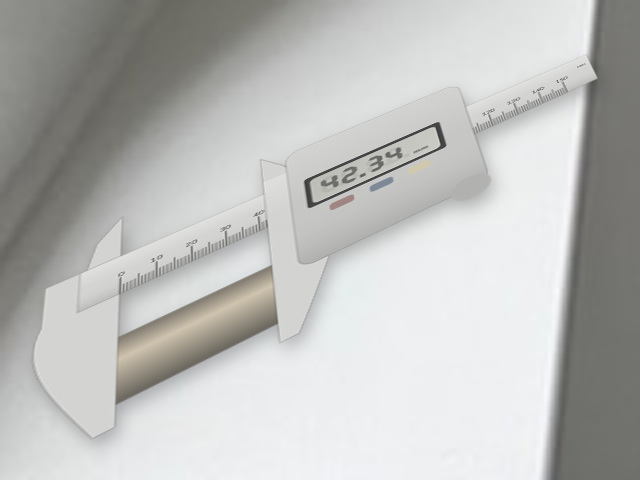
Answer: 42.34mm
